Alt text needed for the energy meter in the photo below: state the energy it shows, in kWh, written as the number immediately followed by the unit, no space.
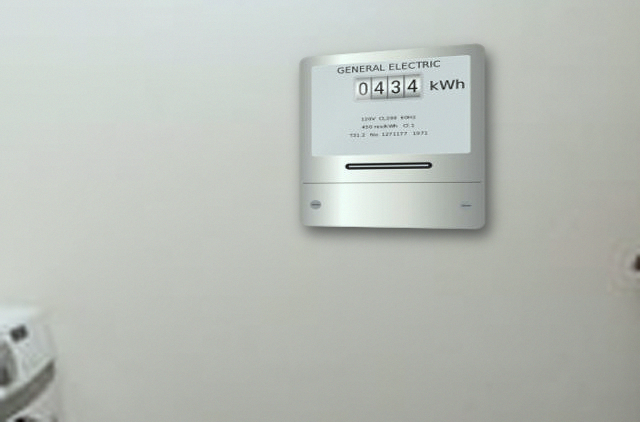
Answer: 434kWh
